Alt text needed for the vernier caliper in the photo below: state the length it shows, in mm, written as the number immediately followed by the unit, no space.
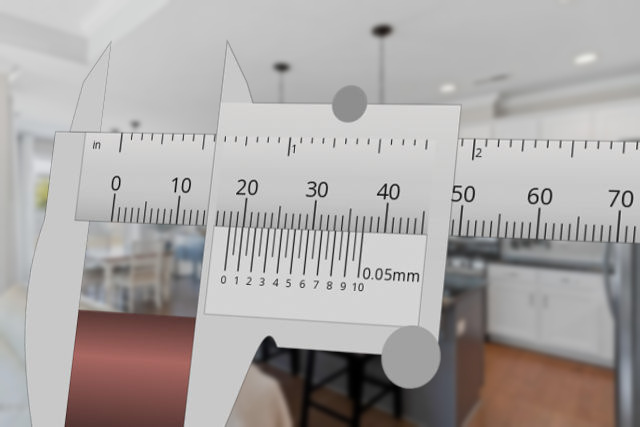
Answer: 18.0mm
